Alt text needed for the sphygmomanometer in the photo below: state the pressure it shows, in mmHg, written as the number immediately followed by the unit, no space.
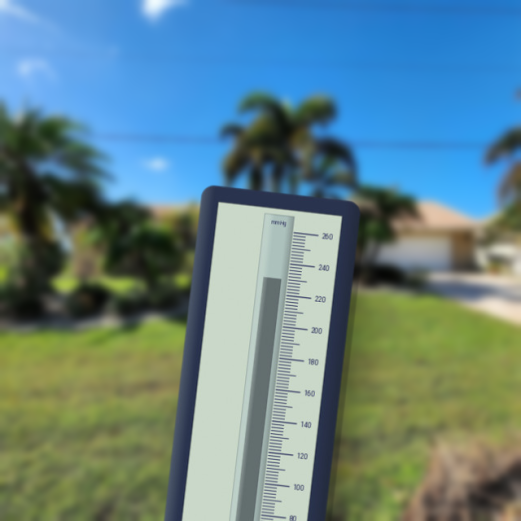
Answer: 230mmHg
